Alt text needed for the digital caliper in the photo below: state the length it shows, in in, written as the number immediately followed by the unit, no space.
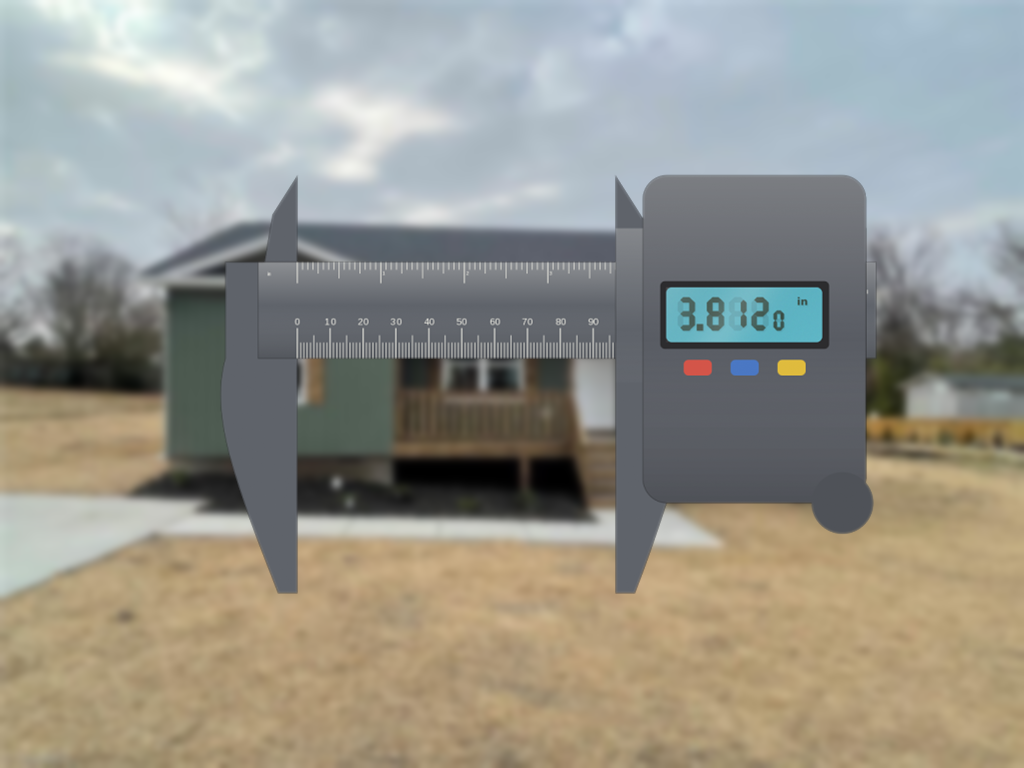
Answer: 3.8120in
